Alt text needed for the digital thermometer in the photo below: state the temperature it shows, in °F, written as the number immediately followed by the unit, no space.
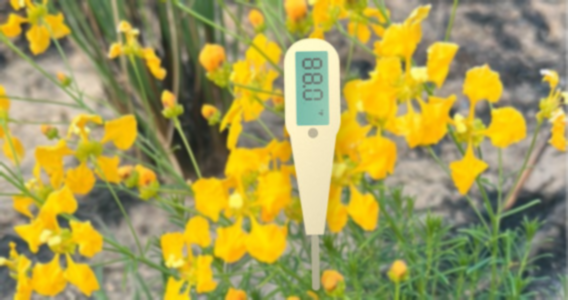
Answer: 88.0°F
